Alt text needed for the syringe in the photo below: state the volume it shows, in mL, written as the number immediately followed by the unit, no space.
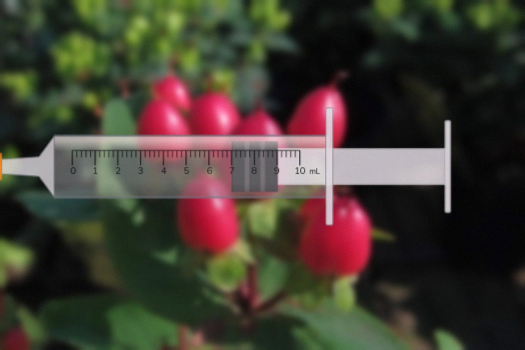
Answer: 7mL
